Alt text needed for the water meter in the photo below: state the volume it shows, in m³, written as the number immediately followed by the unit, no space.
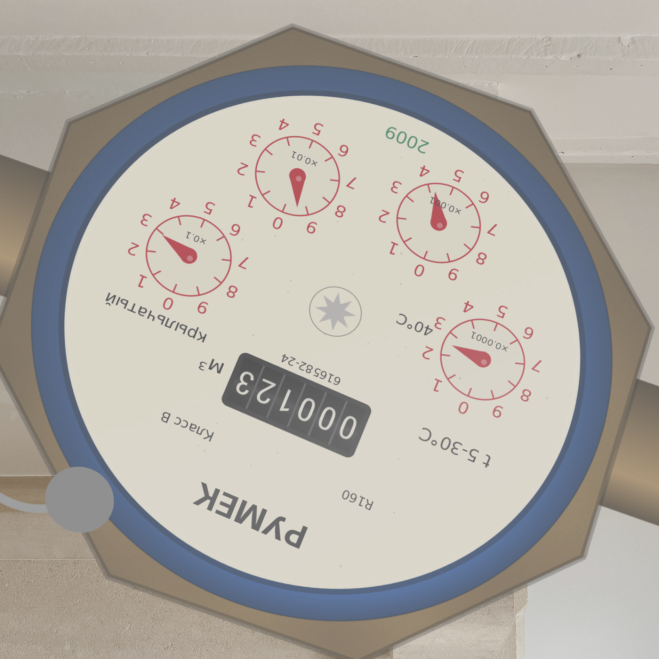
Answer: 123.2942m³
